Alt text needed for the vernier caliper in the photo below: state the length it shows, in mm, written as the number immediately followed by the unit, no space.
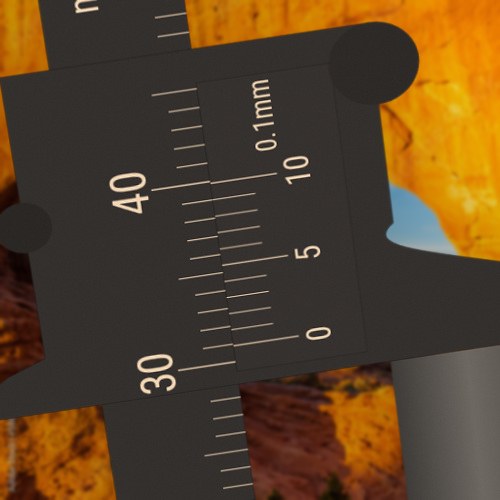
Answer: 30.9mm
